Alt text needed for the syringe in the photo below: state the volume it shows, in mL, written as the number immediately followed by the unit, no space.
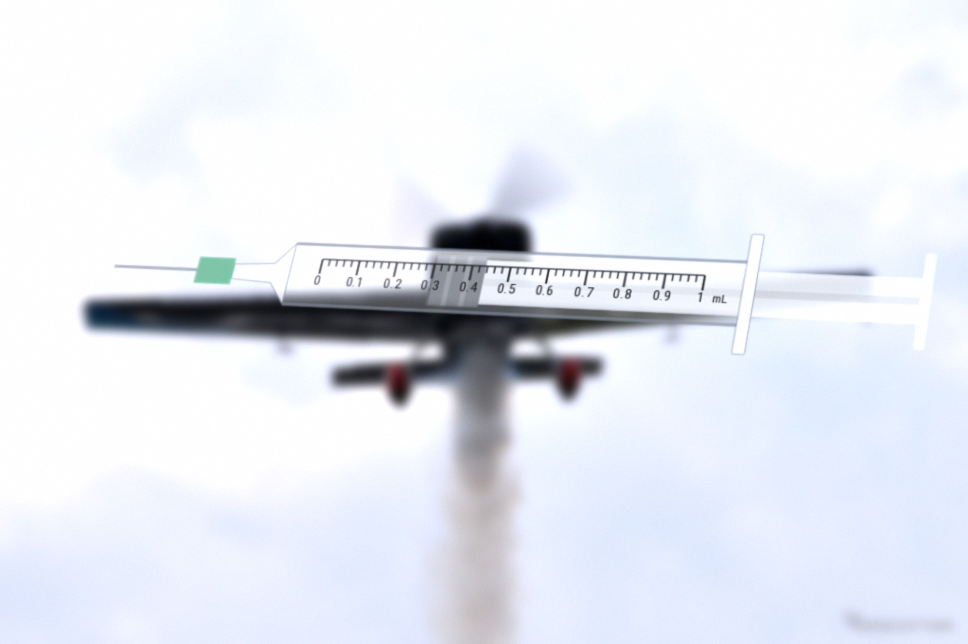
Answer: 0.3mL
